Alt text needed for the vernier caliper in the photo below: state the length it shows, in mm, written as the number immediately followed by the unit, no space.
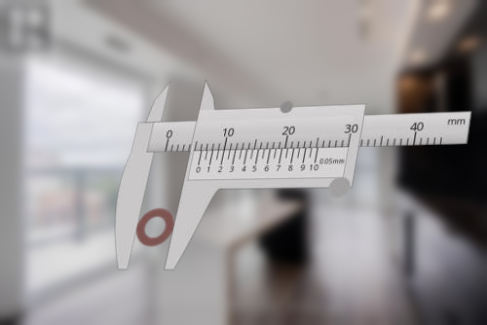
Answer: 6.2mm
